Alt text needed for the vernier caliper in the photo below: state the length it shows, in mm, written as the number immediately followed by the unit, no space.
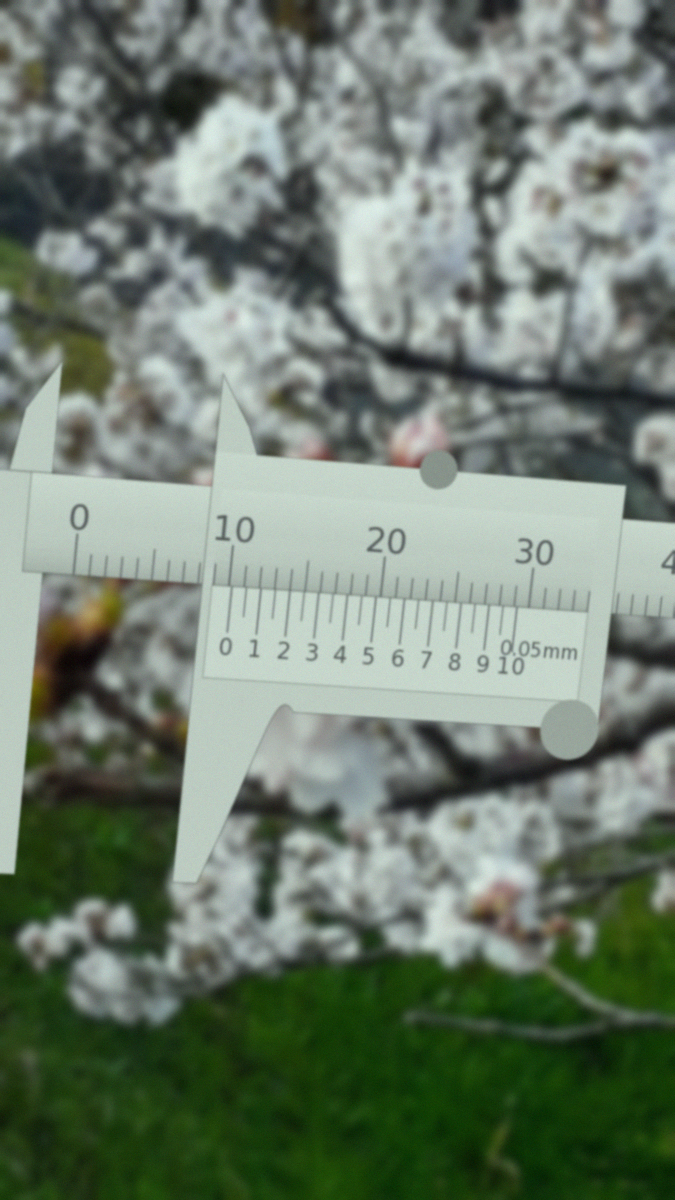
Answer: 10.2mm
